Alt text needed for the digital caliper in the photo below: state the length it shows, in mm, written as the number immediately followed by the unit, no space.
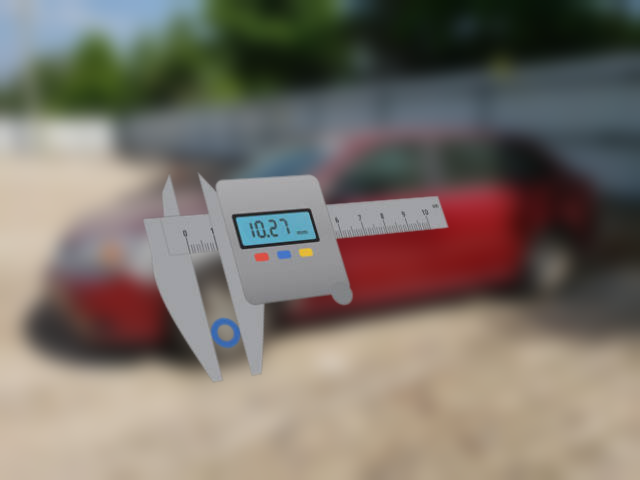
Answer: 10.27mm
